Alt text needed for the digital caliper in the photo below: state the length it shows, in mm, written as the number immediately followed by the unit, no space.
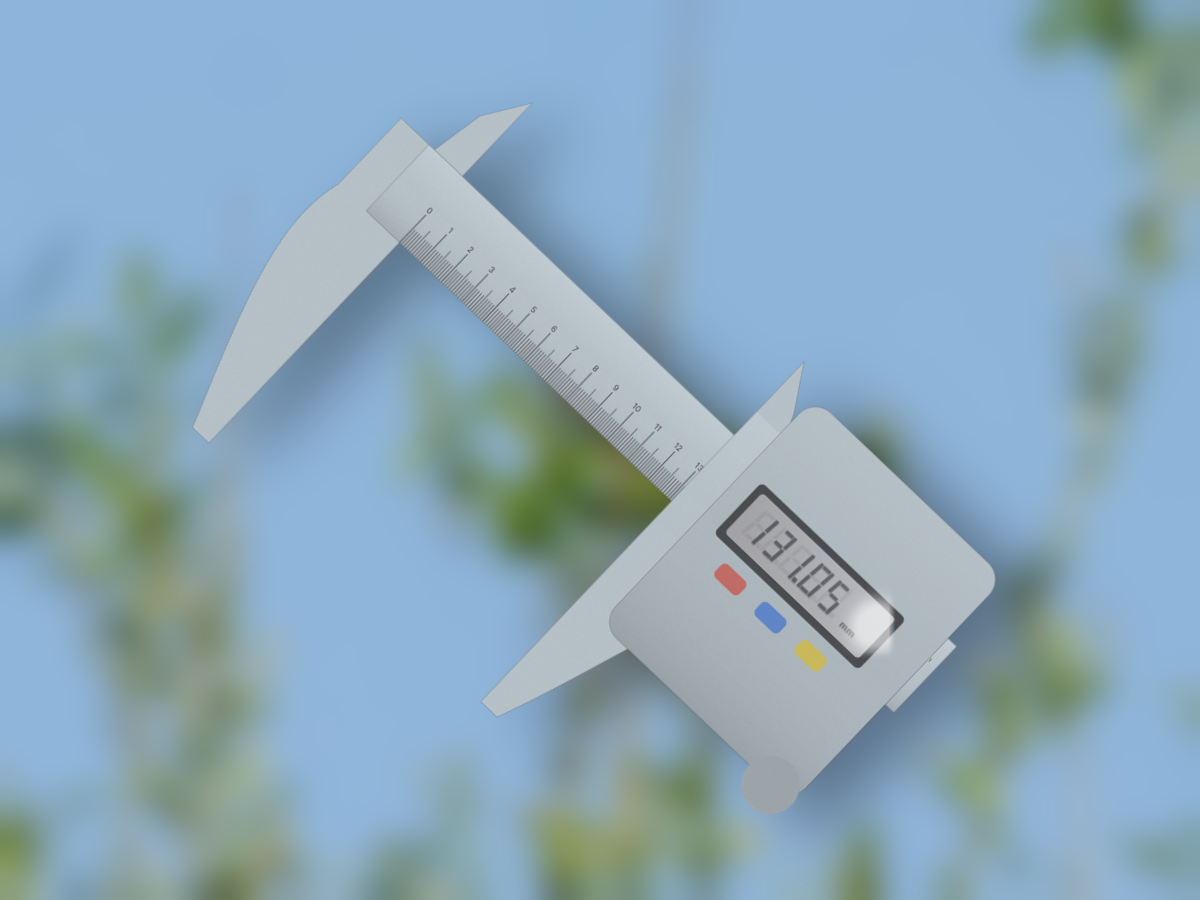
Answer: 131.05mm
